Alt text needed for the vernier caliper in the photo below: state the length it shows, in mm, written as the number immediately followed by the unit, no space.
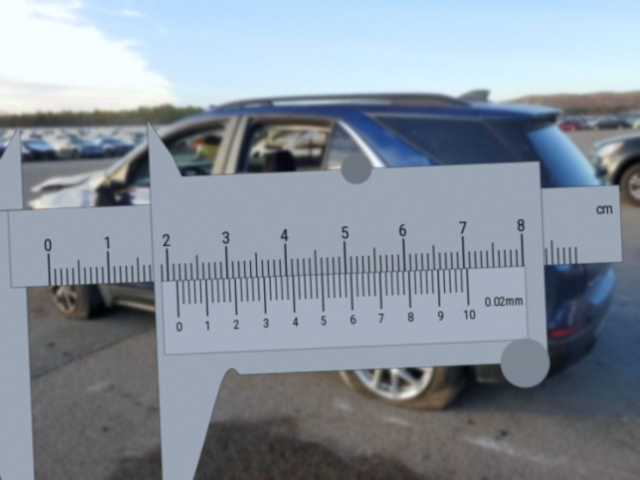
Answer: 21.5mm
